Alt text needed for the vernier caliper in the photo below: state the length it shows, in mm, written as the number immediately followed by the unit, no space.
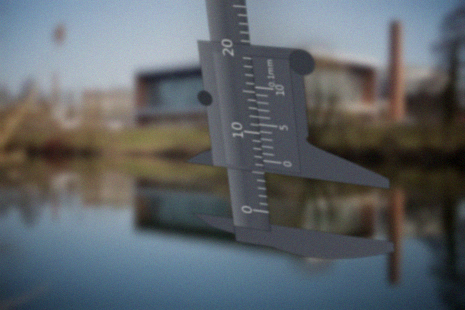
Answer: 6.6mm
